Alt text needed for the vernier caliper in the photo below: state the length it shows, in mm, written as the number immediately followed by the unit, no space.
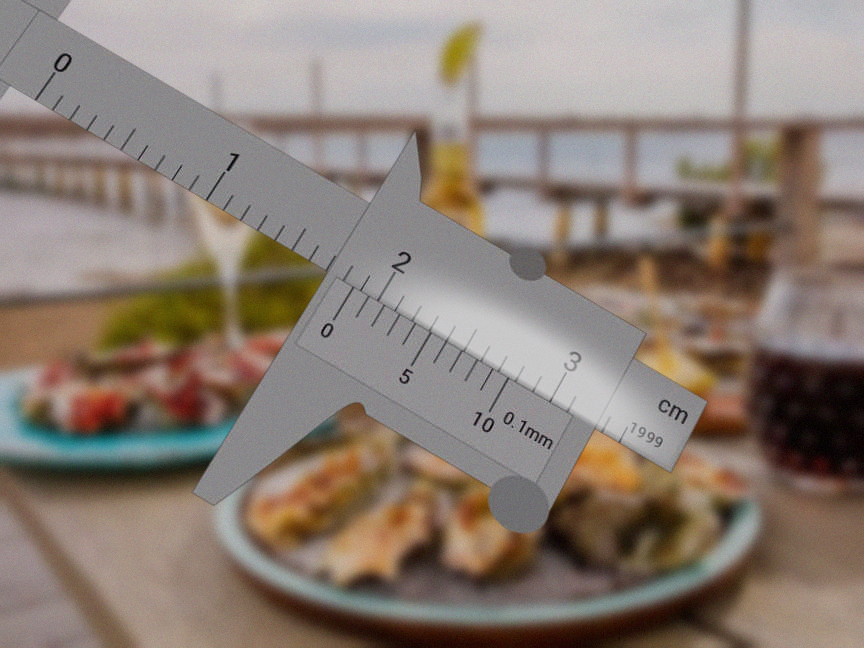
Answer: 18.6mm
